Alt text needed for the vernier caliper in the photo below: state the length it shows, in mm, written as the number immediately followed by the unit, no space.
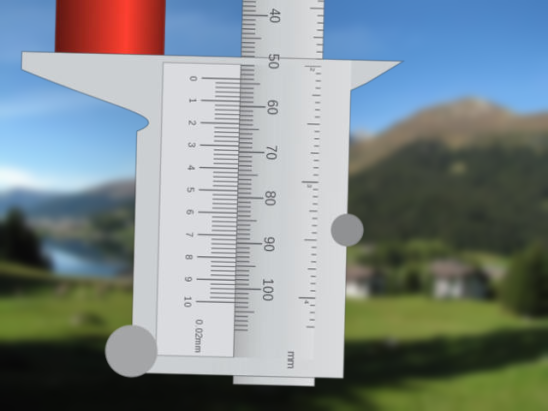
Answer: 54.0mm
